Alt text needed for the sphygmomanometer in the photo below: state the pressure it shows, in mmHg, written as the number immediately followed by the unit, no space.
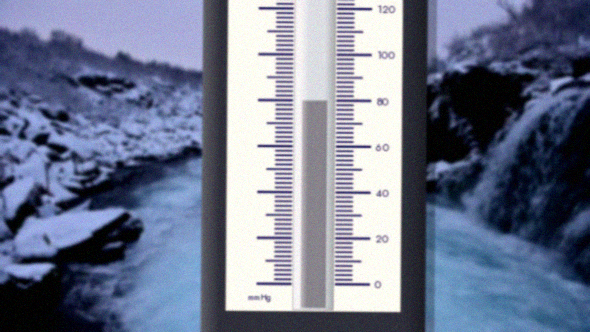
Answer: 80mmHg
